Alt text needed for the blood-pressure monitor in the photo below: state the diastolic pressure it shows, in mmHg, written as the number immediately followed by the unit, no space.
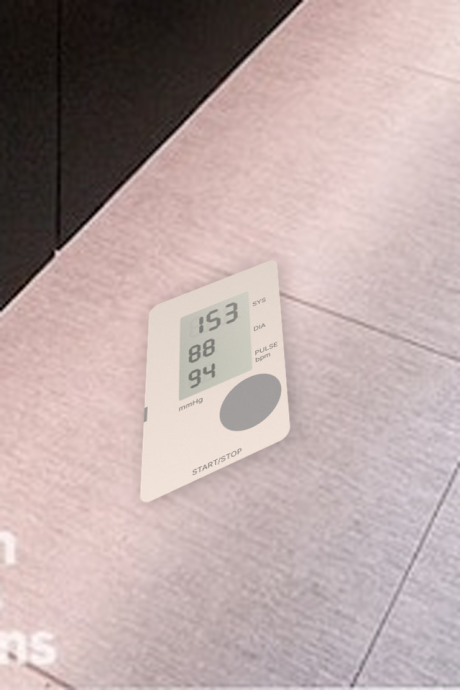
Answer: 88mmHg
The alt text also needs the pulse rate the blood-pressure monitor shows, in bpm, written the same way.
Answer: 94bpm
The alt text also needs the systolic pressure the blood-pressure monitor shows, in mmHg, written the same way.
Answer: 153mmHg
